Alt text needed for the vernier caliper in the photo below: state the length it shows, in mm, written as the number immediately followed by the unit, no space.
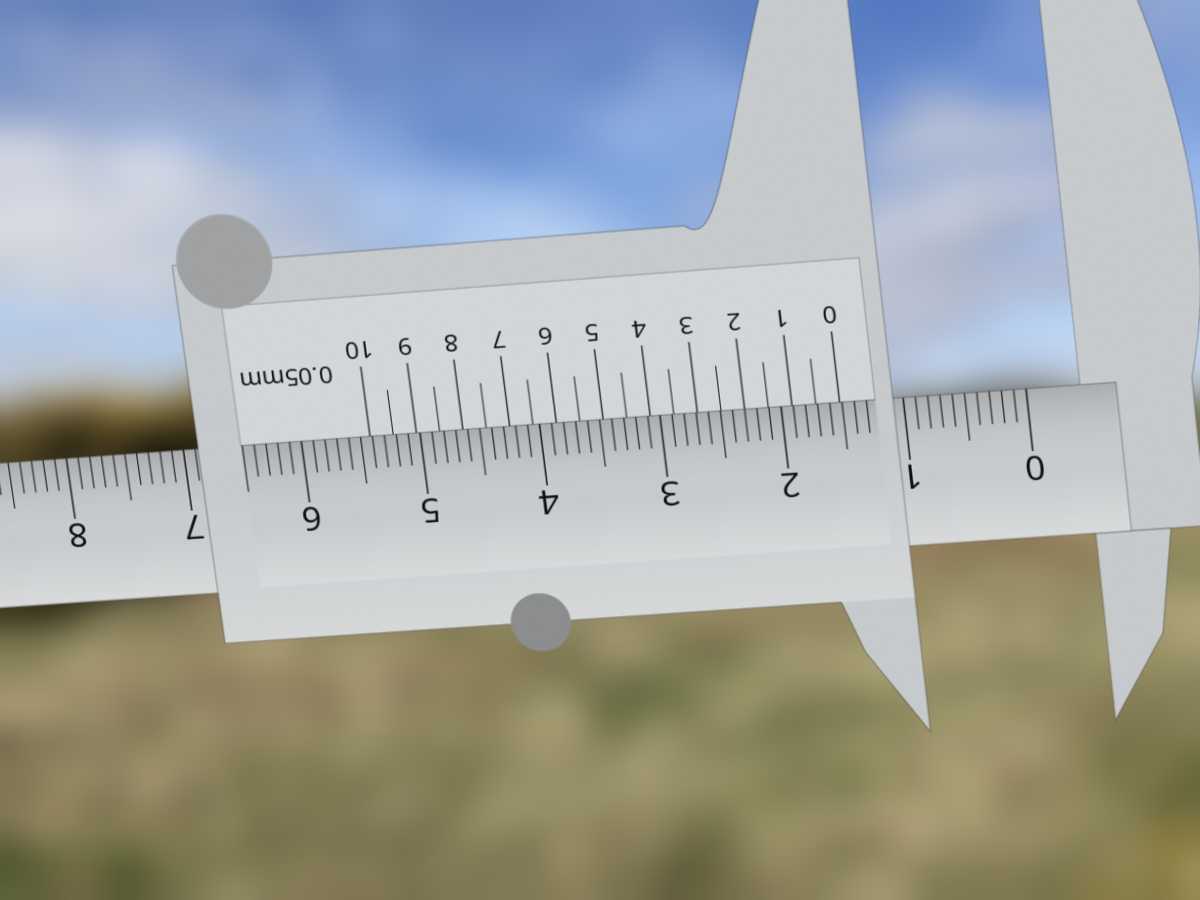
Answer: 15.2mm
